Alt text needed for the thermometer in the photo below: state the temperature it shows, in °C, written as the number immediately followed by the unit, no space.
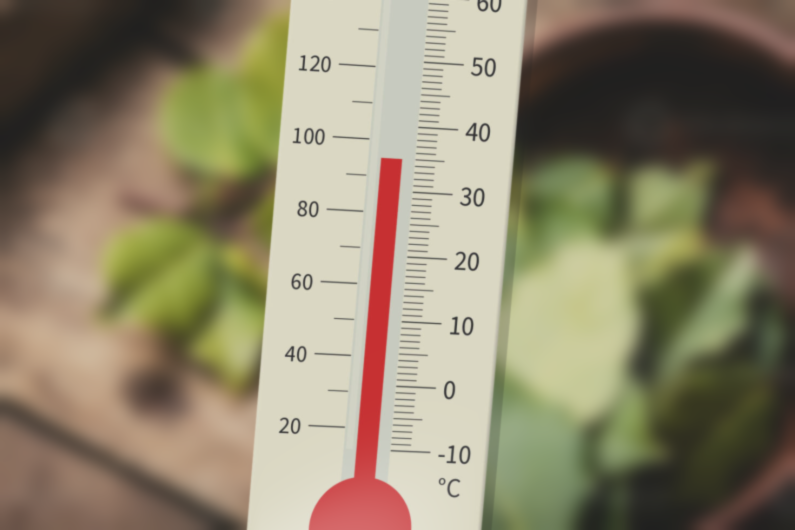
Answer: 35°C
